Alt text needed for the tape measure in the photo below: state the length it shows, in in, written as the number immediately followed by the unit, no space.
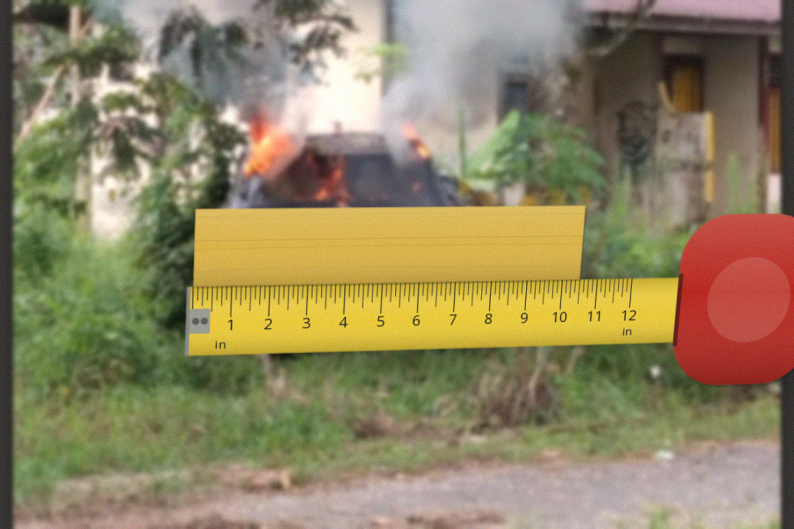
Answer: 10.5in
